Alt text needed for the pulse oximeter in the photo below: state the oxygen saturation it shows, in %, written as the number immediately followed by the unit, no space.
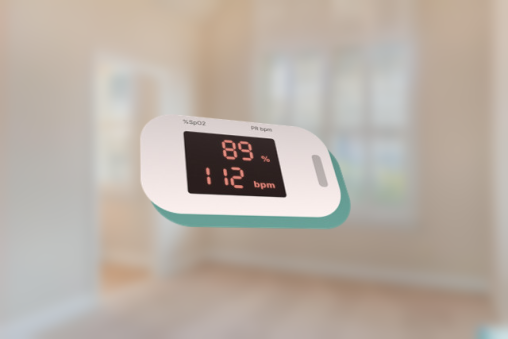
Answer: 89%
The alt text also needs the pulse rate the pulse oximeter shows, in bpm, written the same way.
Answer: 112bpm
